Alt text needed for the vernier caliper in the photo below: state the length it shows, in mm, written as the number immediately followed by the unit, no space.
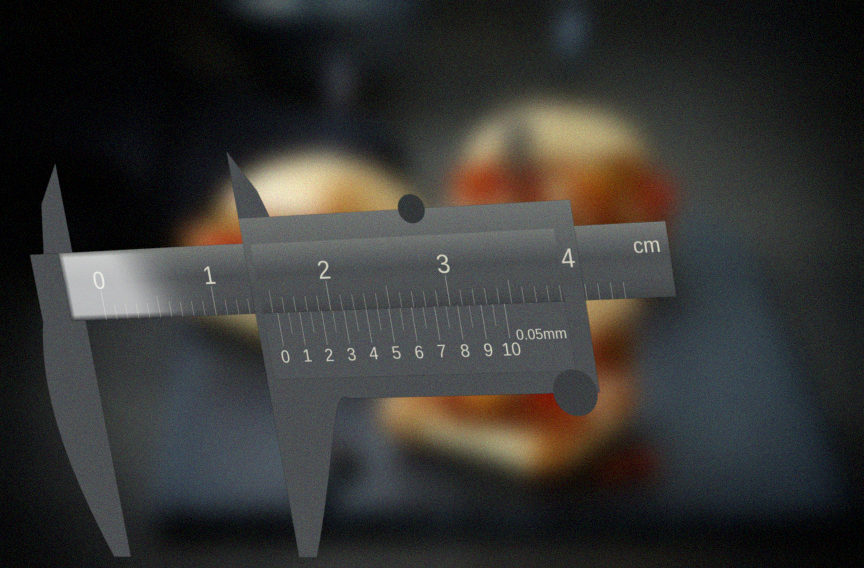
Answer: 15.4mm
